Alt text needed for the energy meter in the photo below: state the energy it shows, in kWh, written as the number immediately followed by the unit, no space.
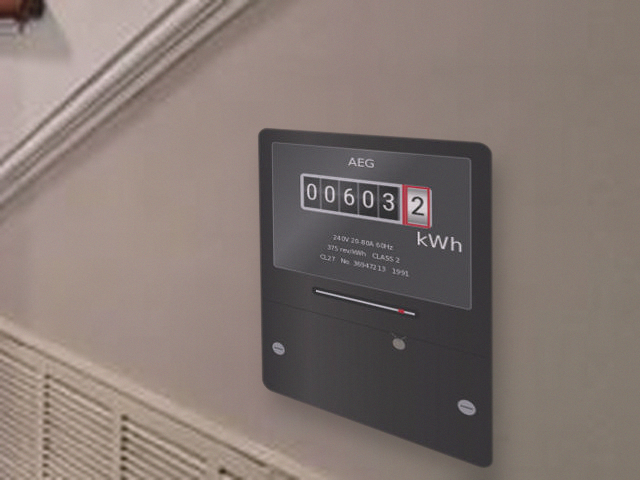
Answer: 603.2kWh
